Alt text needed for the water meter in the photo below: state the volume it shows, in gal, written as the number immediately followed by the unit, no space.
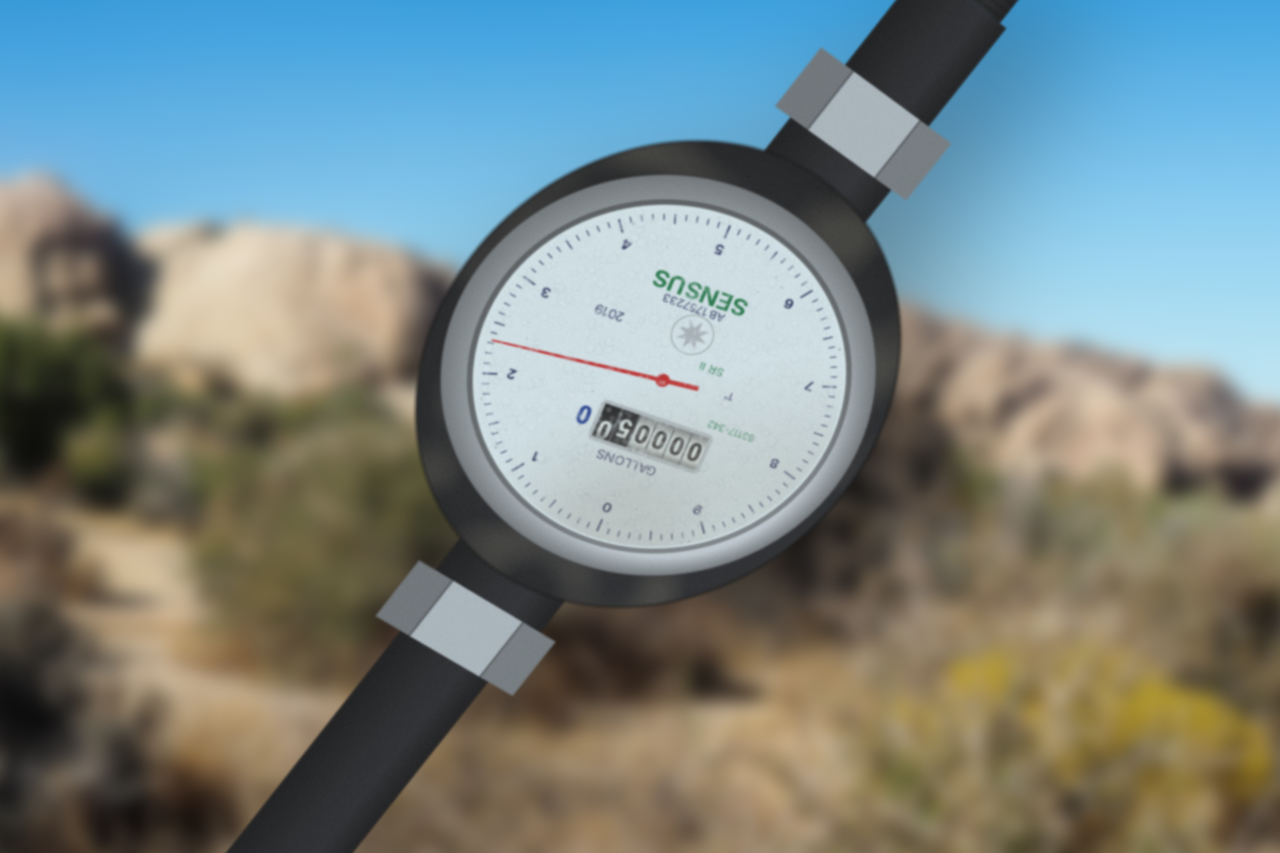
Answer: 502.3gal
